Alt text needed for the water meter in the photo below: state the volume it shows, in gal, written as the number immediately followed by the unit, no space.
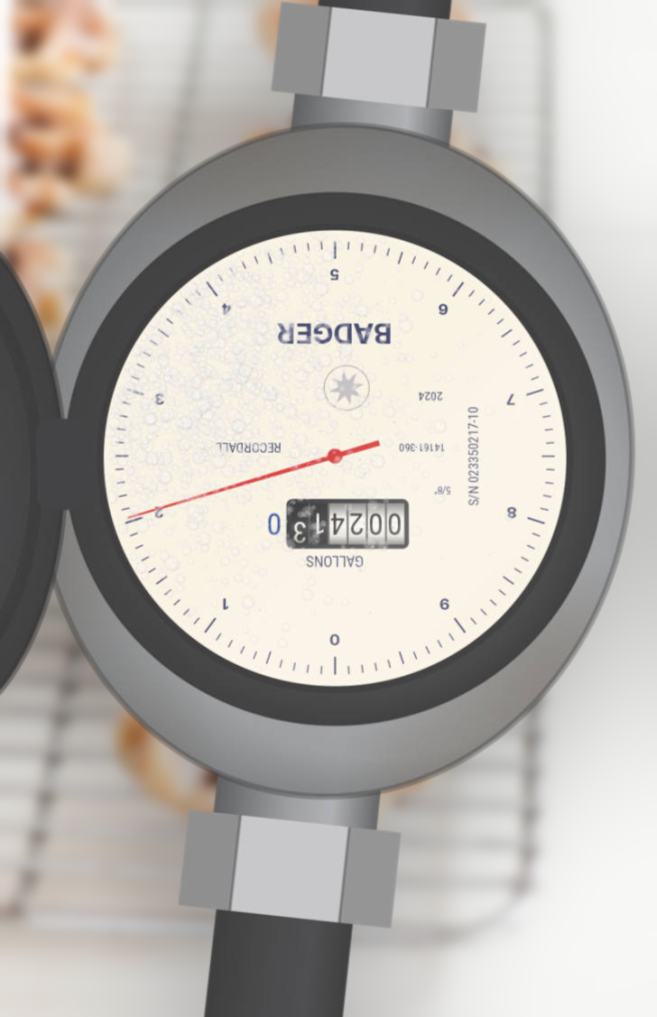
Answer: 24132.0gal
